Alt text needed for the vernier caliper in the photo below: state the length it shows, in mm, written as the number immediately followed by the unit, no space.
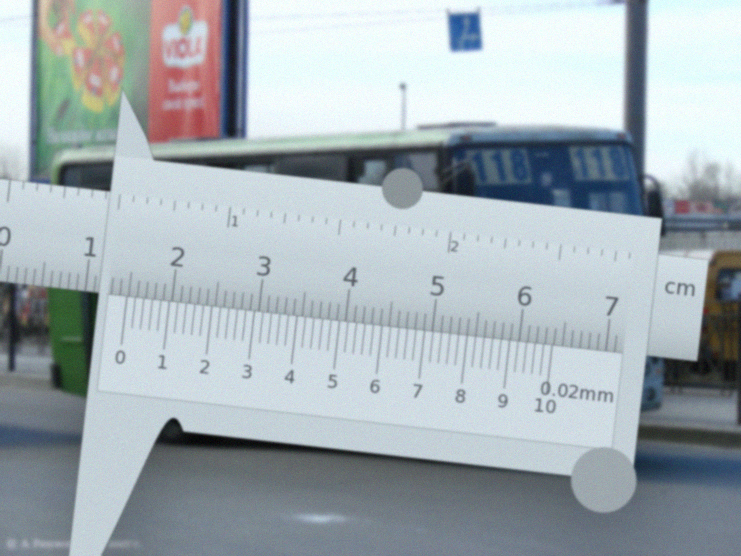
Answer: 14.8mm
